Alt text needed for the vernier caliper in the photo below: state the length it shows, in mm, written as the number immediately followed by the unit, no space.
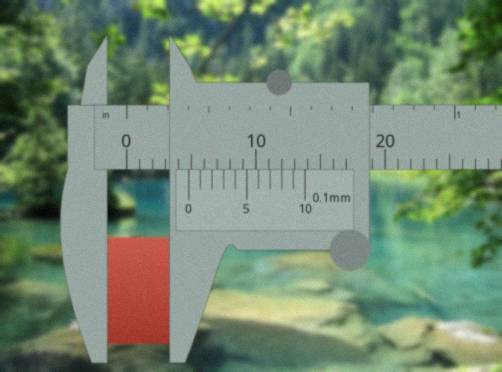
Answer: 4.8mm
